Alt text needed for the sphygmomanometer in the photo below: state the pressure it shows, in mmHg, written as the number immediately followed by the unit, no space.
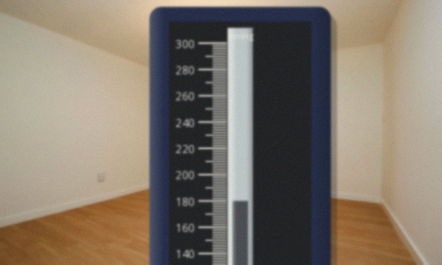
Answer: 180mmHg
